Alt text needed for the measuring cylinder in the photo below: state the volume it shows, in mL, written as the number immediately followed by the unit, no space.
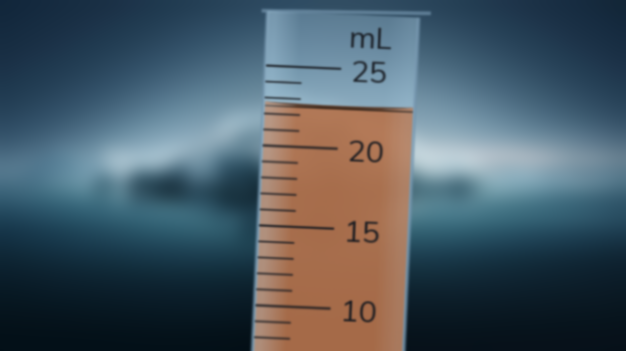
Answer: 22.5mL
